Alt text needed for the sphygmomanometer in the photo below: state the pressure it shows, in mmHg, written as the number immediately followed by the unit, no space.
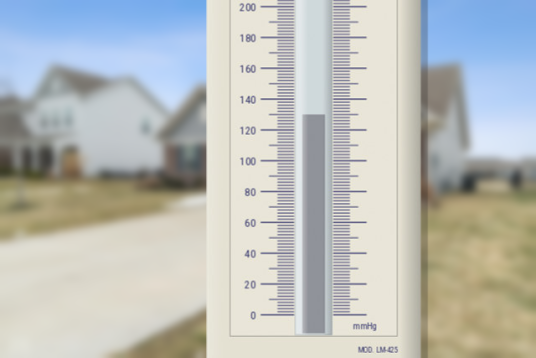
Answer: 130mmHg
